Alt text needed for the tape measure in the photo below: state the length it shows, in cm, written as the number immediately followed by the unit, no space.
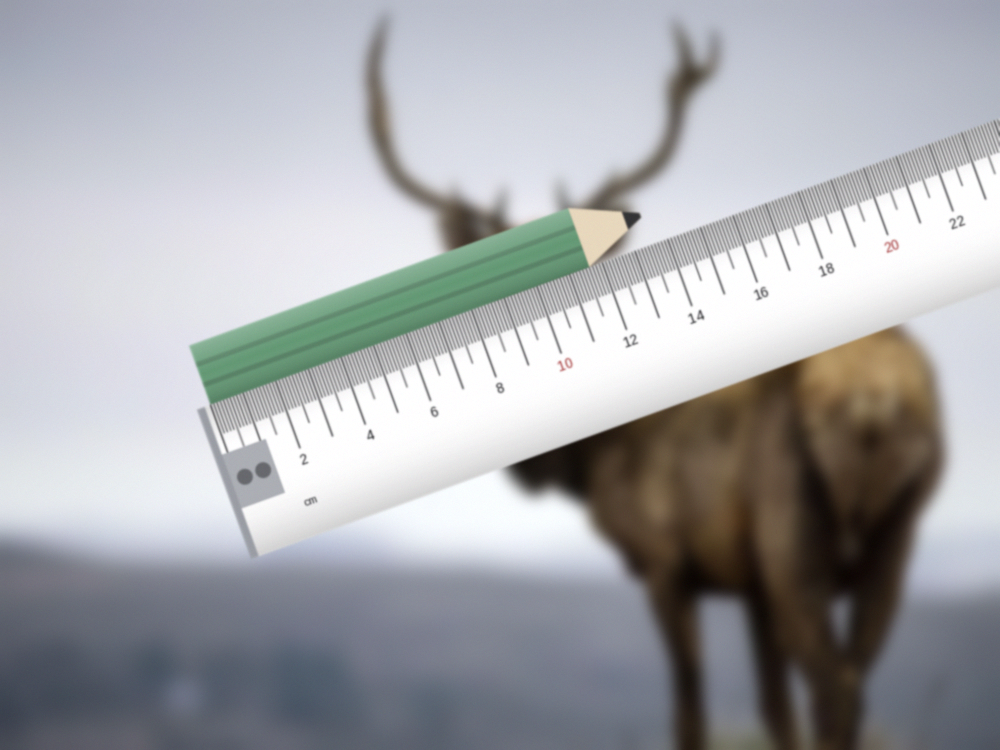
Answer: 13.5cm
